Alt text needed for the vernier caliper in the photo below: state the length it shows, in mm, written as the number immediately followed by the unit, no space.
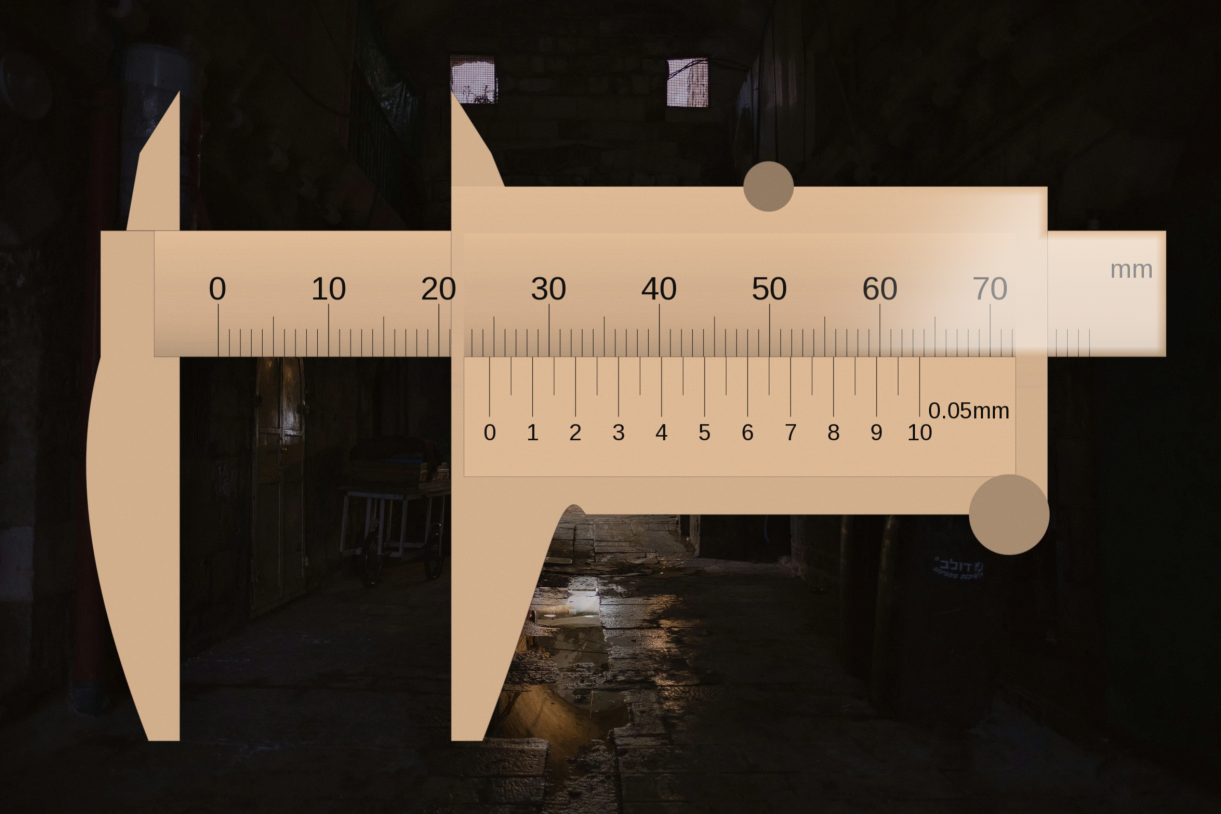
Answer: 24.6mm
